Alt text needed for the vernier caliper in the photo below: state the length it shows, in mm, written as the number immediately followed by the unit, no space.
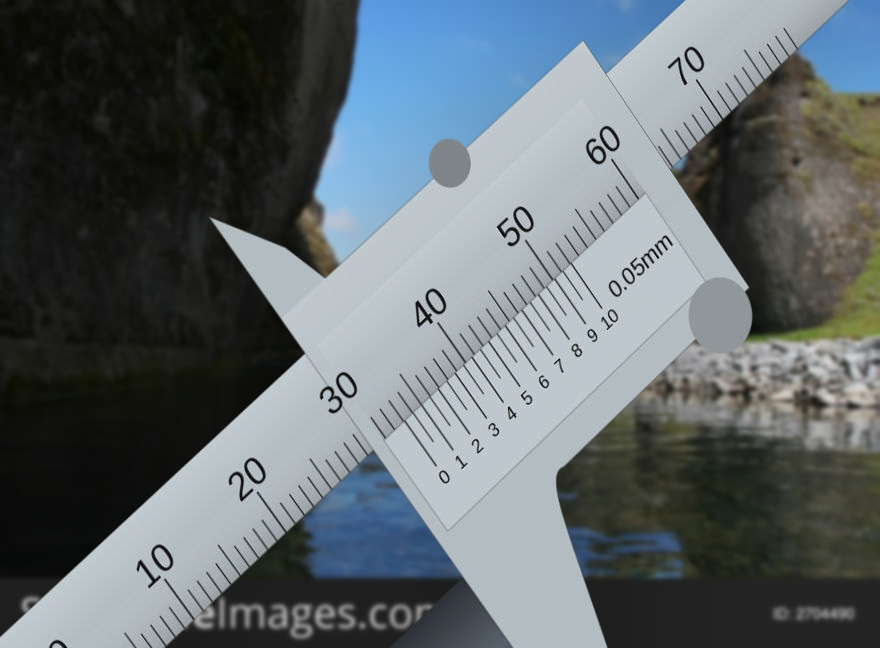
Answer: 33.1mm
